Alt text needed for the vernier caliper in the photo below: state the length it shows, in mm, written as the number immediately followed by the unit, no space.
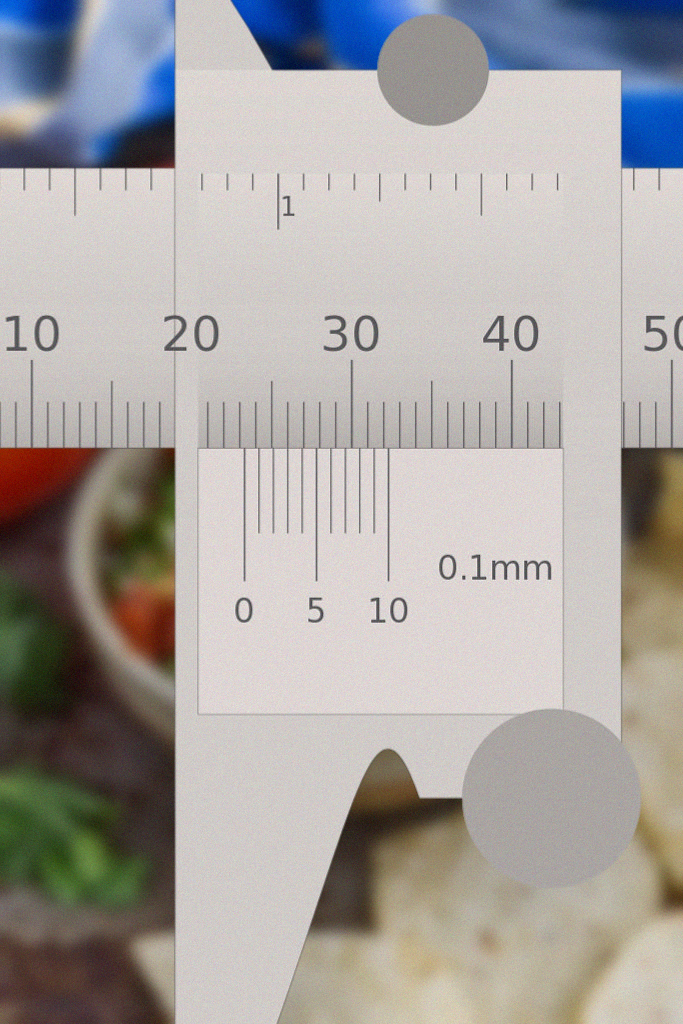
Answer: 23.3mm
